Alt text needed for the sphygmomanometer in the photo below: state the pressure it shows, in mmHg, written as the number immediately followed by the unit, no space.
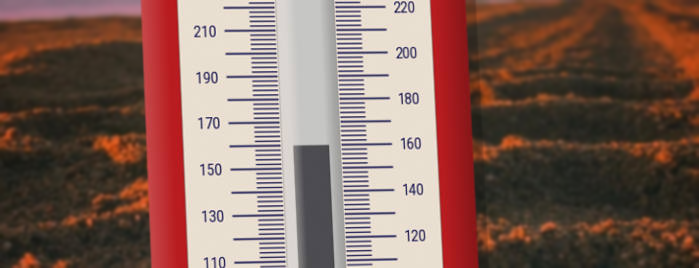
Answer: 160mmHg
